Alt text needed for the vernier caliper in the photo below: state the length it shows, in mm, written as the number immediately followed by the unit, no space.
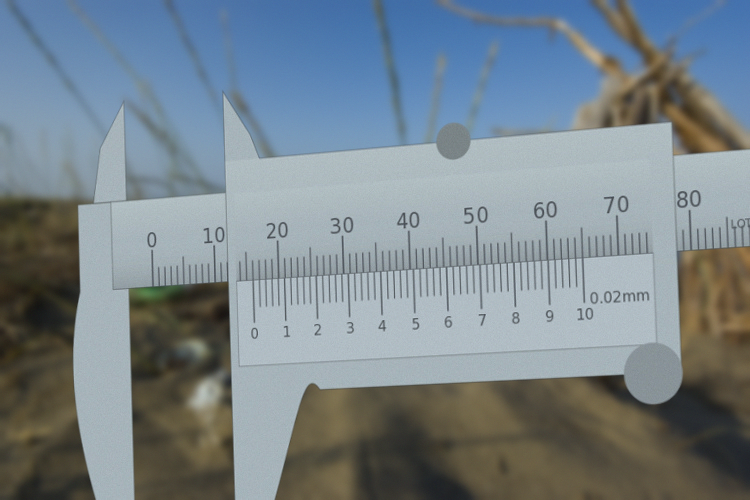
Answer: 16.0mm
